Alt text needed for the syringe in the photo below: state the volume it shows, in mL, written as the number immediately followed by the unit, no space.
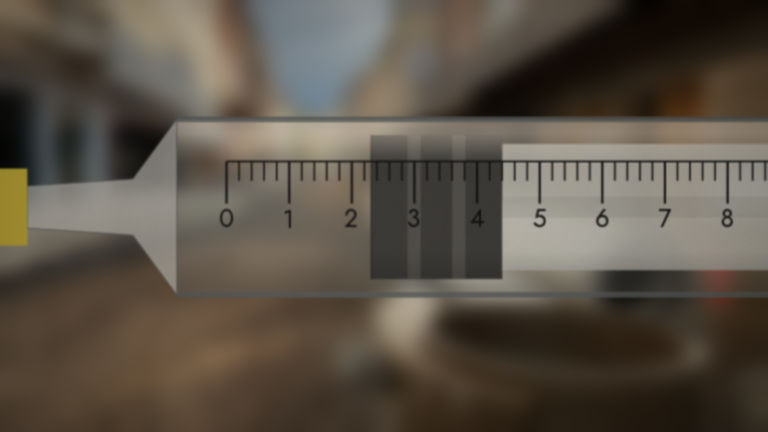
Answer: 2.3mL
